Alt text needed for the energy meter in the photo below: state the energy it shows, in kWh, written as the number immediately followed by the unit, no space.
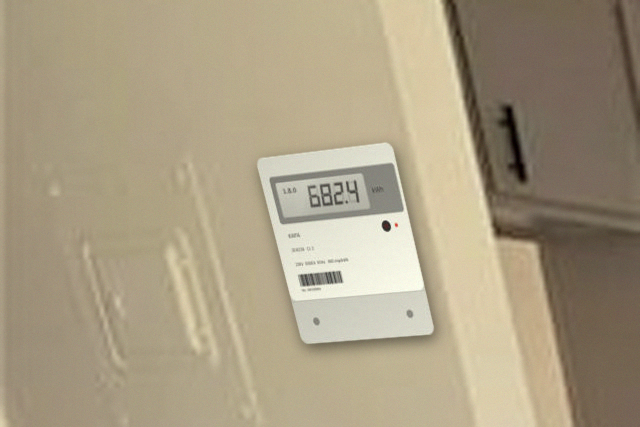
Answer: 682.4kWh
